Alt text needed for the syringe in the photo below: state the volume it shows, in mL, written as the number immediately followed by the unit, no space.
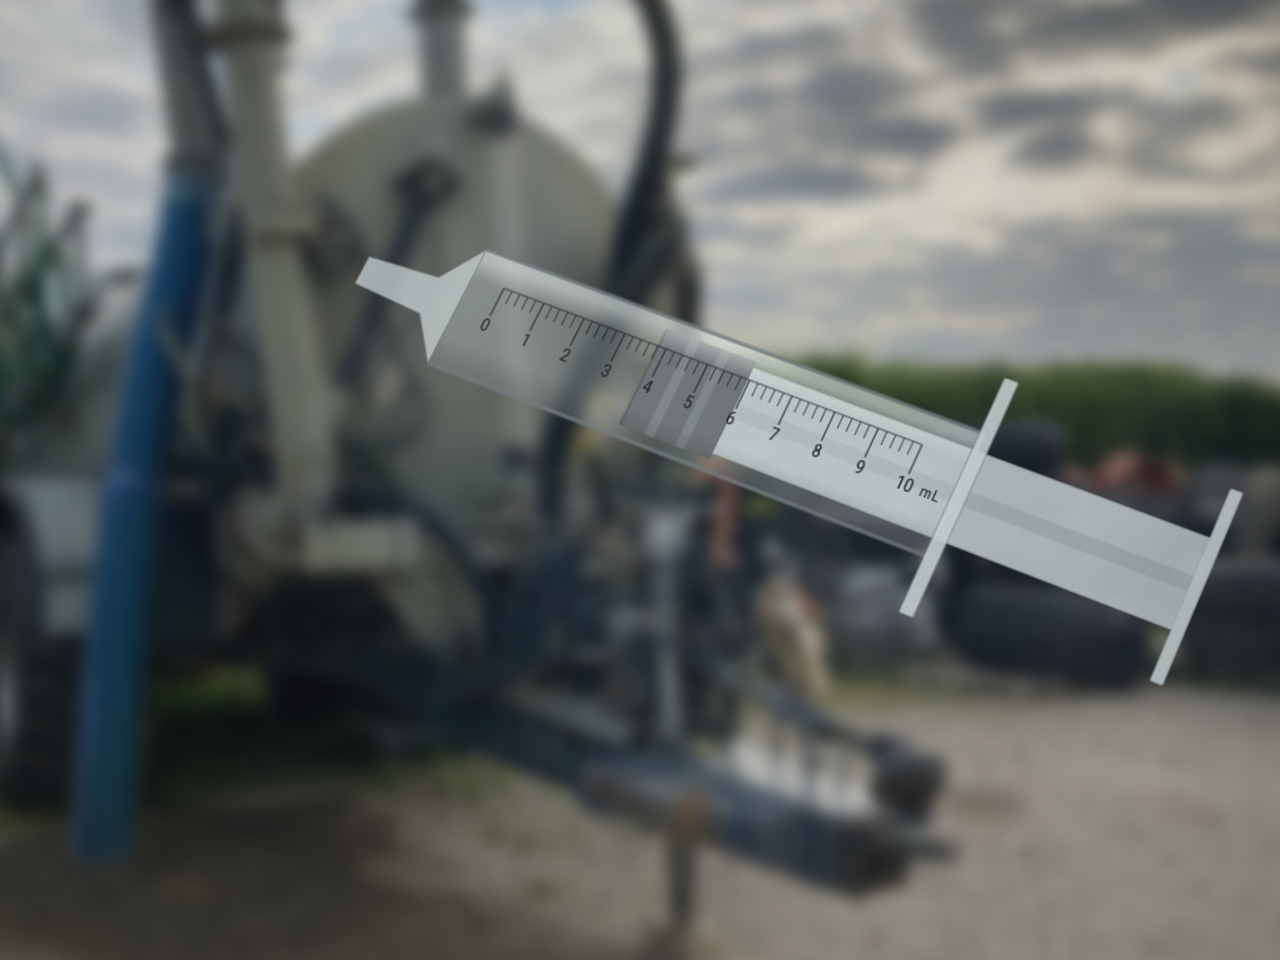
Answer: 3.8mL
